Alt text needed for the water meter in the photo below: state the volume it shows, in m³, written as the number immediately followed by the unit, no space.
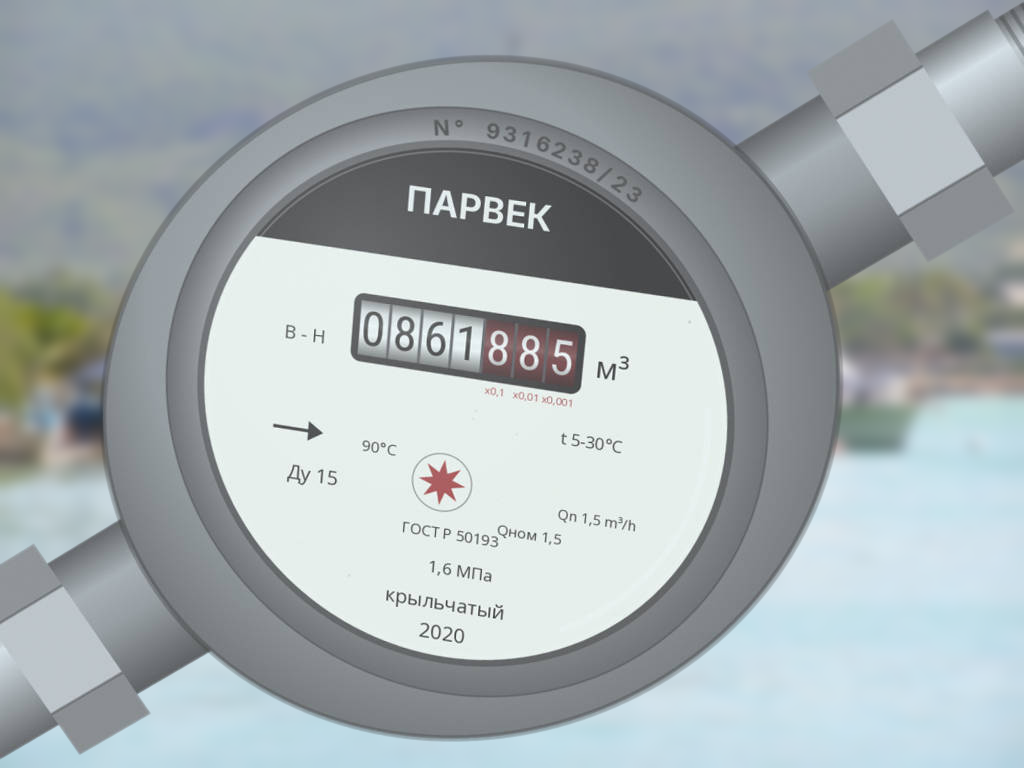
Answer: 861.885m³
